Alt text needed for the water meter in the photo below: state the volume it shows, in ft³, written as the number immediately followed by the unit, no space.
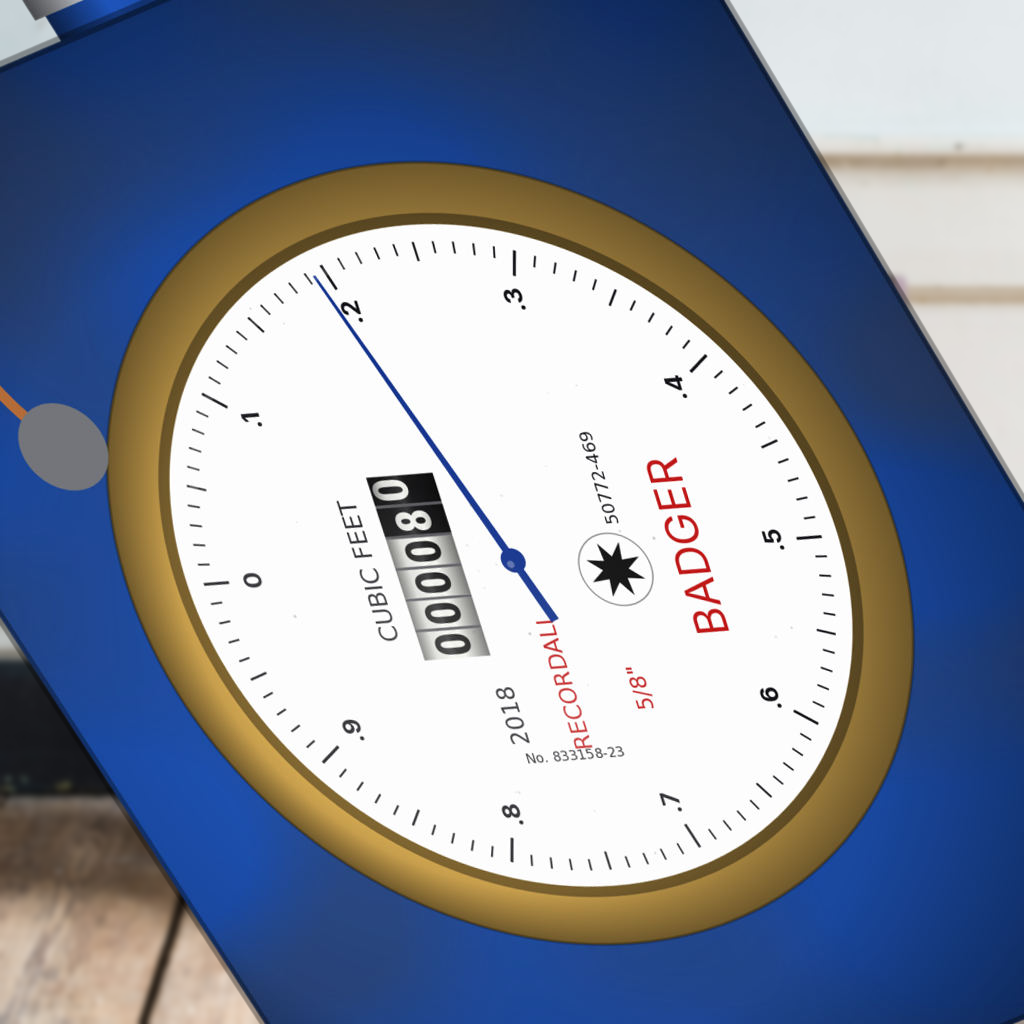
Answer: 80.19ft³
